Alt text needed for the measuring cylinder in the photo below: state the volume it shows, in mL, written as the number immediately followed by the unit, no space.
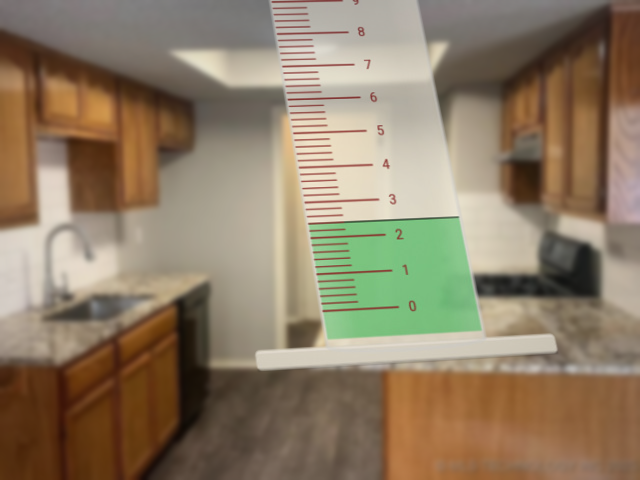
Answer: 2.4mL
